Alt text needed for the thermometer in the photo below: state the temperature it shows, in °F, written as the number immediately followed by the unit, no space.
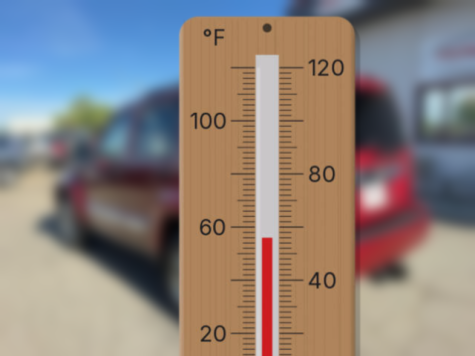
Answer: 56°F
